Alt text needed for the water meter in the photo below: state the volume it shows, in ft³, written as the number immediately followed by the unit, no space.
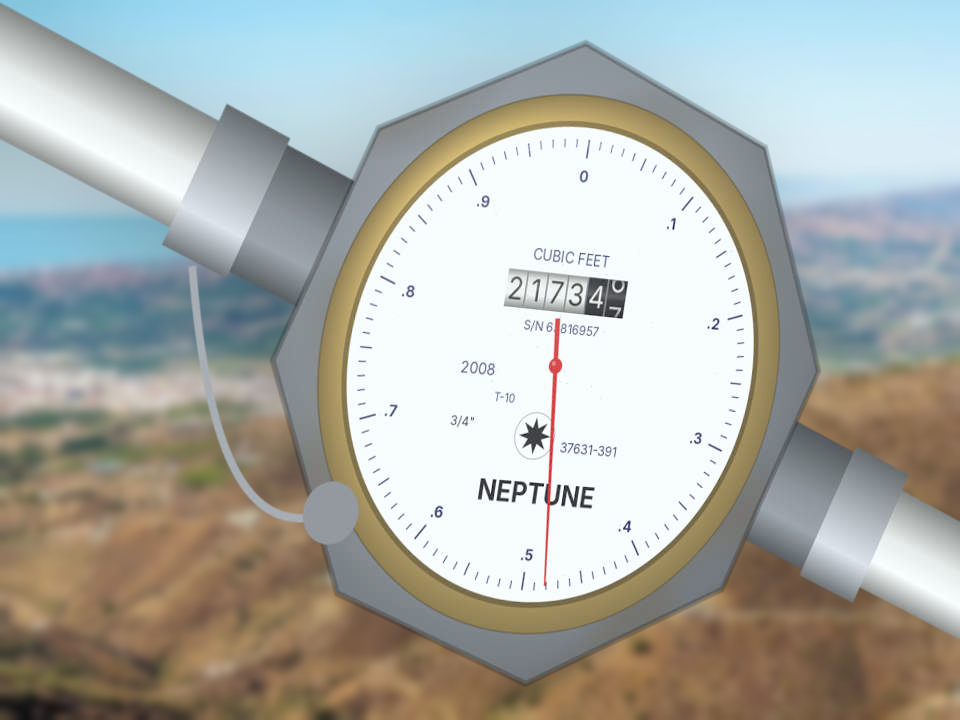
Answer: 217346.48ft³
